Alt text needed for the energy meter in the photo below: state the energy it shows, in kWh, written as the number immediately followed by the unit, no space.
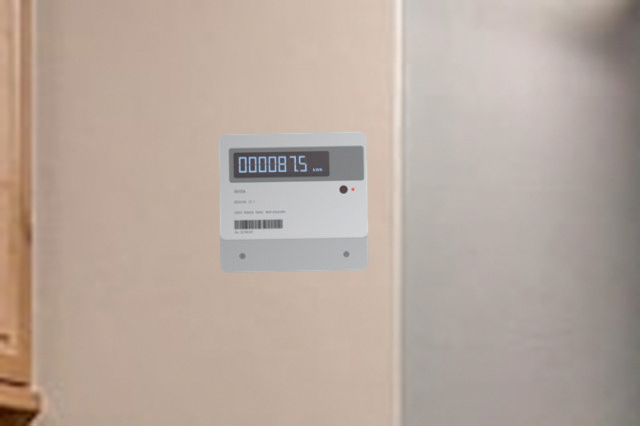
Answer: 87.5kWh
